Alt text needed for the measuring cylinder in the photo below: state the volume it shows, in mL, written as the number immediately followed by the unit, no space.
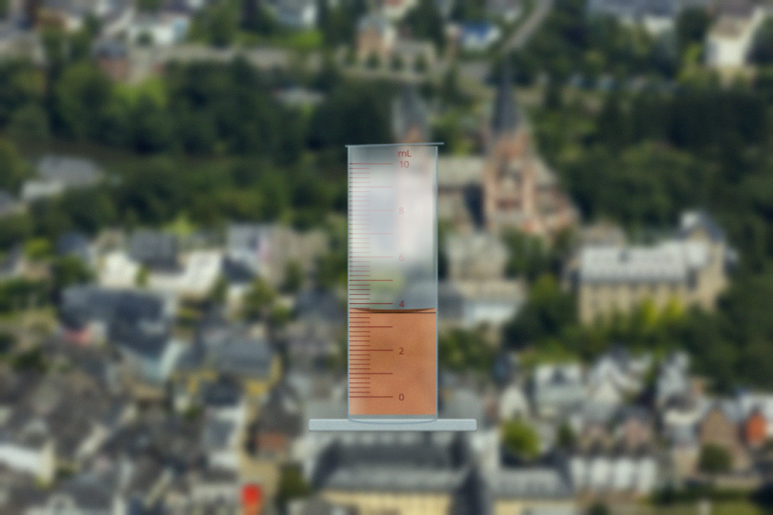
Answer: 3.6mL
